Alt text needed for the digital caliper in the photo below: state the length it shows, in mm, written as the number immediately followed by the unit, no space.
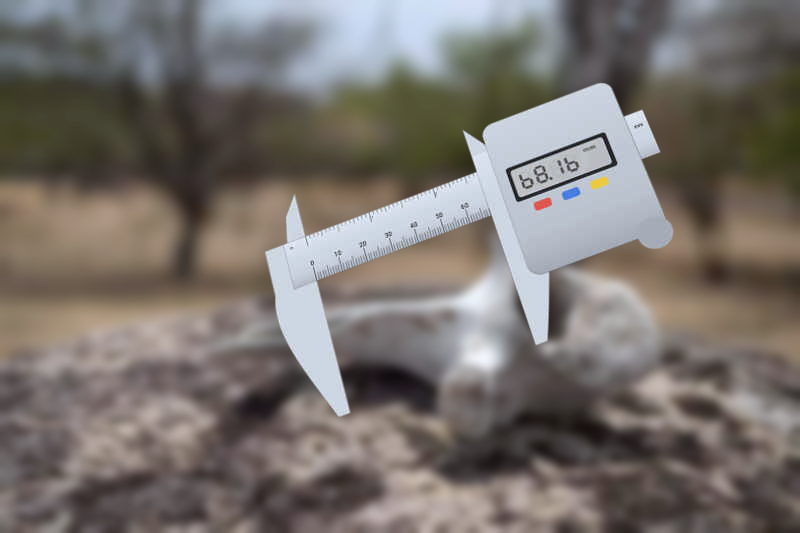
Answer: 68.16mm
